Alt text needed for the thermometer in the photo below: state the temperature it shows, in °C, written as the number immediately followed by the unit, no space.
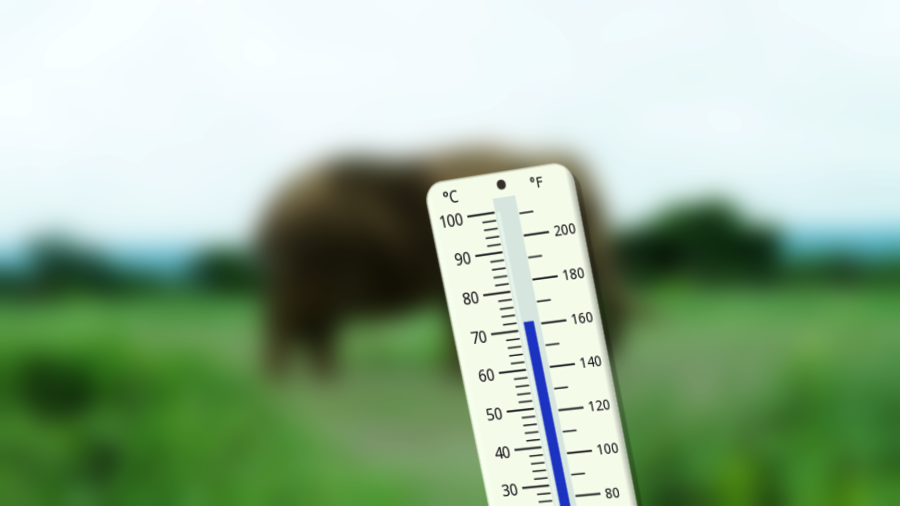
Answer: 72°C
